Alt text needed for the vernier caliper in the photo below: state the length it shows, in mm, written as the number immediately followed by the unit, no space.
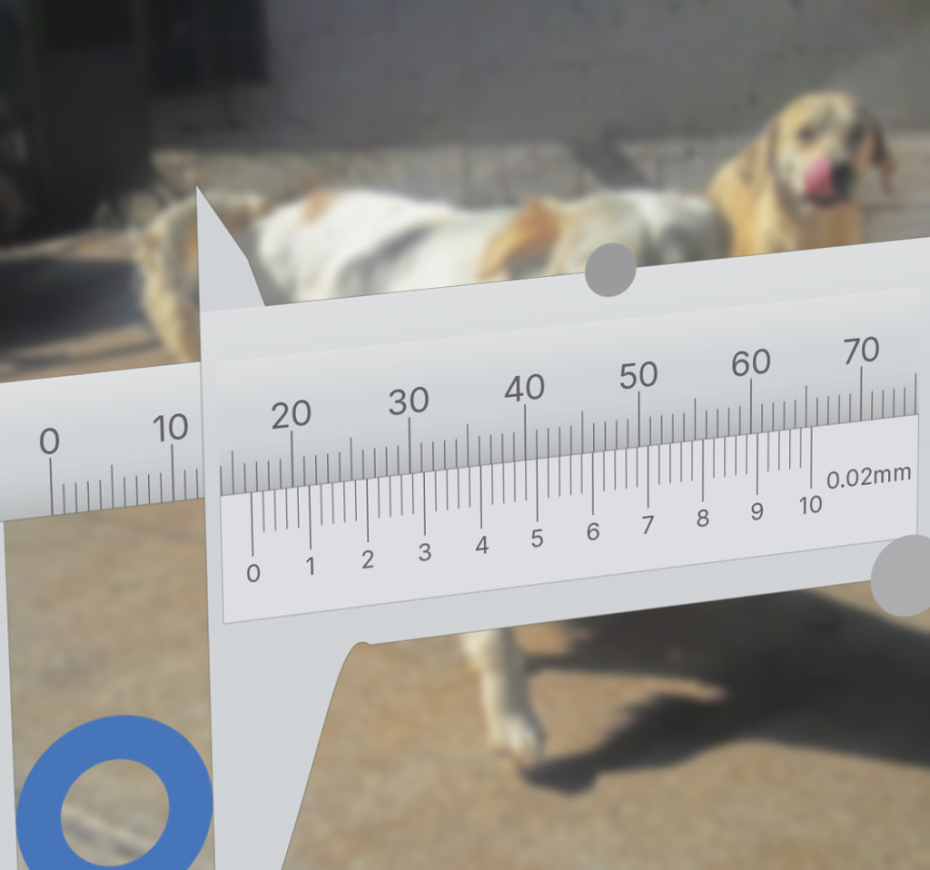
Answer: 16.5mm
